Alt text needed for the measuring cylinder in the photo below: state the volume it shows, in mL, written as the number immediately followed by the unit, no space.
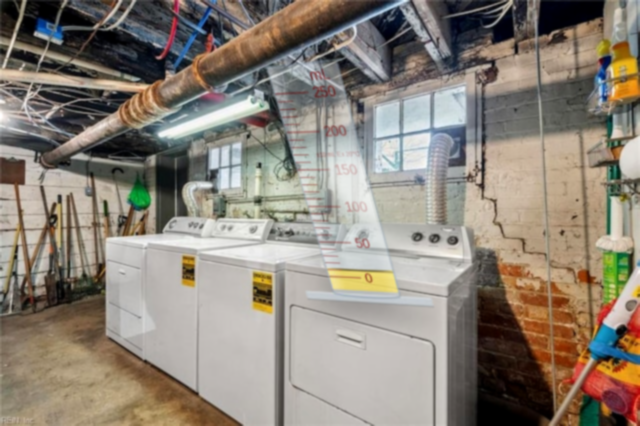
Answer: 10mL
